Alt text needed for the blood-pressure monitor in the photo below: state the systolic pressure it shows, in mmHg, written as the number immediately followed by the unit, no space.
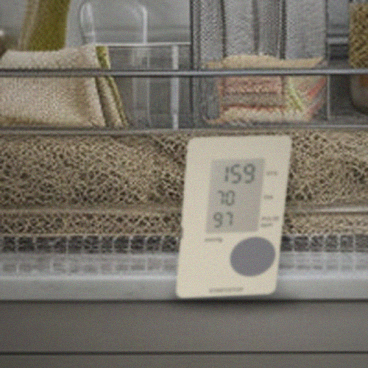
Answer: 159mmHg
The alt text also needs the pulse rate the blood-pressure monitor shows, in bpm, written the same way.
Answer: 97bpm
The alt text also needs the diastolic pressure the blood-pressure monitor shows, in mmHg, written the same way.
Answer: 70mmHg
